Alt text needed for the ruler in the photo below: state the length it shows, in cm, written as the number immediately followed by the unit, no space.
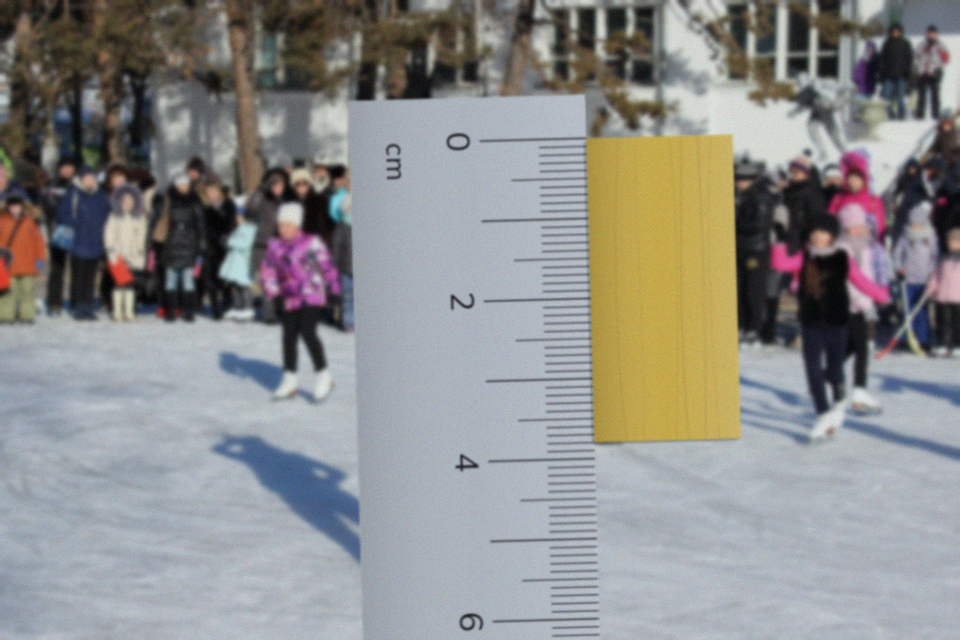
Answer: 3.8cm
